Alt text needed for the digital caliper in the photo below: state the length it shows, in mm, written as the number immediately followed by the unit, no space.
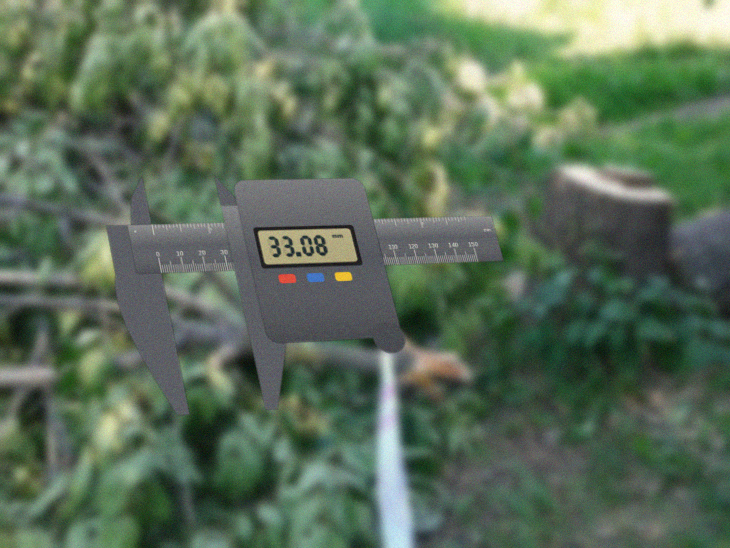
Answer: 33.08mm
